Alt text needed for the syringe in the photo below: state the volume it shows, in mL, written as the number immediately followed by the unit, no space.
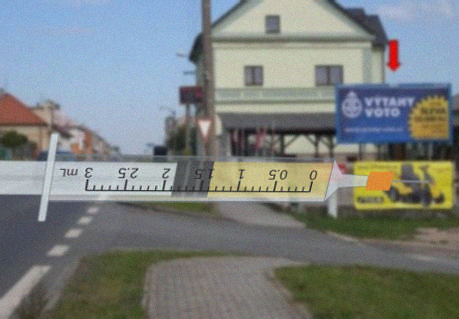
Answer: 1.4mL
